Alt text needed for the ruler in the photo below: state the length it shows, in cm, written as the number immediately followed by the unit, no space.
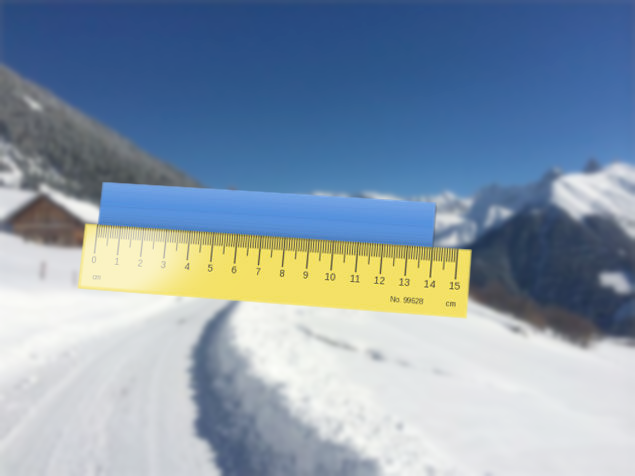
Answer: 14cm
